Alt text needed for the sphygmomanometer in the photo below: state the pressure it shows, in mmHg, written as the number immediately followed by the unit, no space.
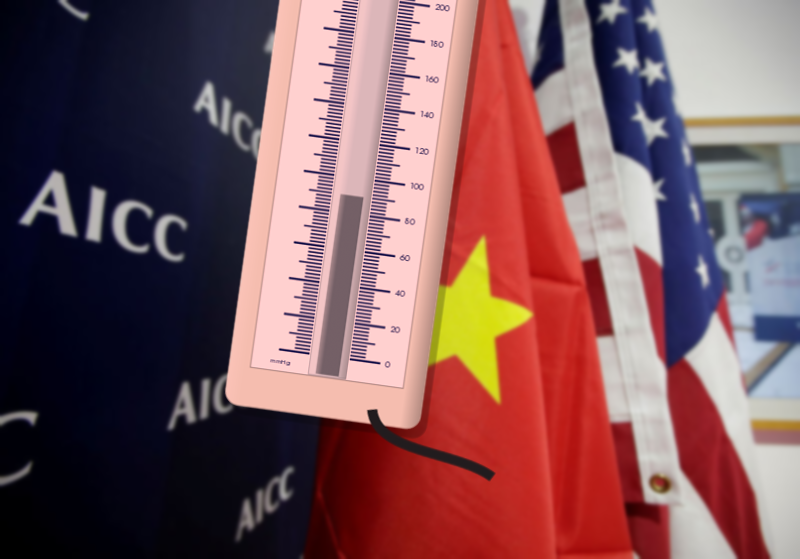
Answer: 90mmHg
